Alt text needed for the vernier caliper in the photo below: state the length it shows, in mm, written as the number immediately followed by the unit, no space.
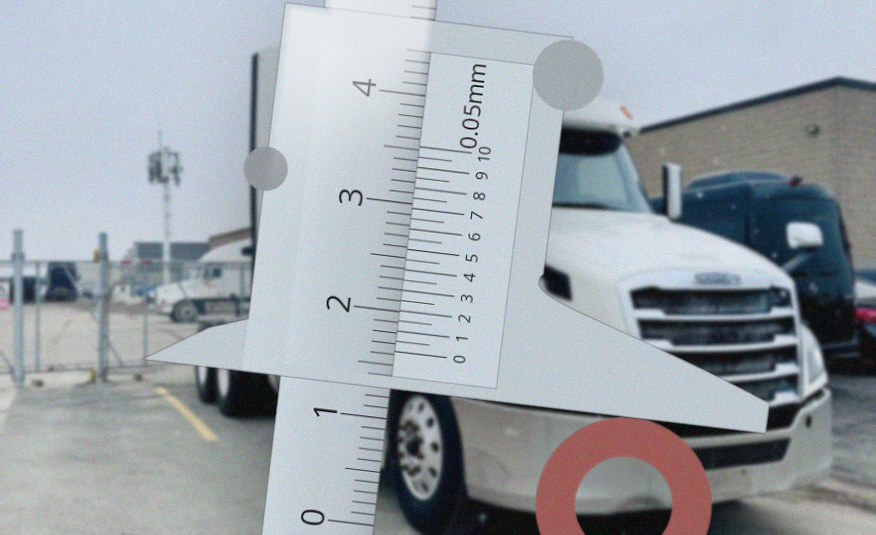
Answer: 16.3mm
